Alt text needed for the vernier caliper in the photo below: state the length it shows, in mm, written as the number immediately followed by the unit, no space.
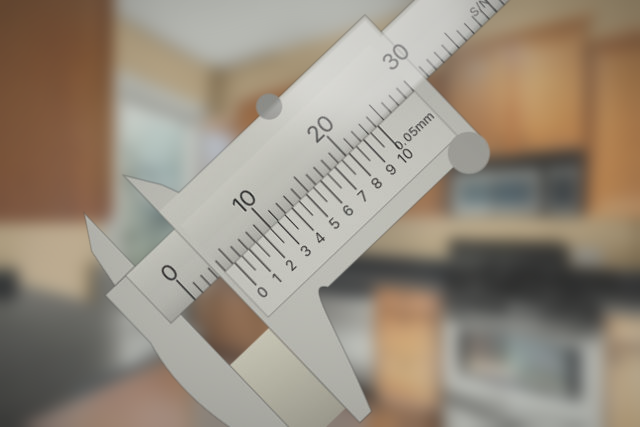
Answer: 5.2mm
